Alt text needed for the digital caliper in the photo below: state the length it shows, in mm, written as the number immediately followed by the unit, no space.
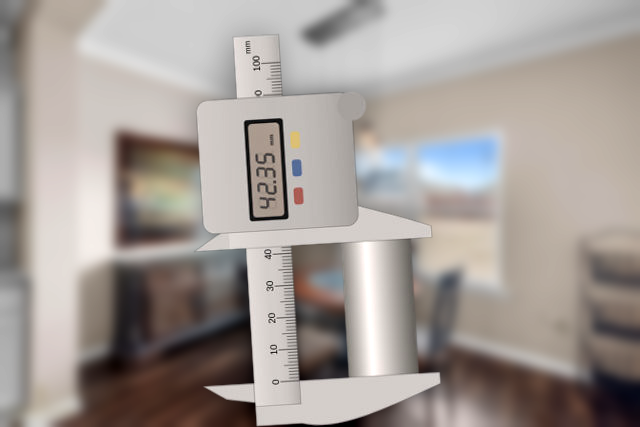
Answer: 42.35mm
